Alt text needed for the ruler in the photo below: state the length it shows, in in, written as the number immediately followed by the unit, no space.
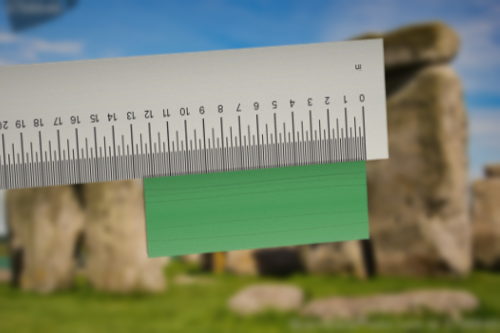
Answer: 12.5in
